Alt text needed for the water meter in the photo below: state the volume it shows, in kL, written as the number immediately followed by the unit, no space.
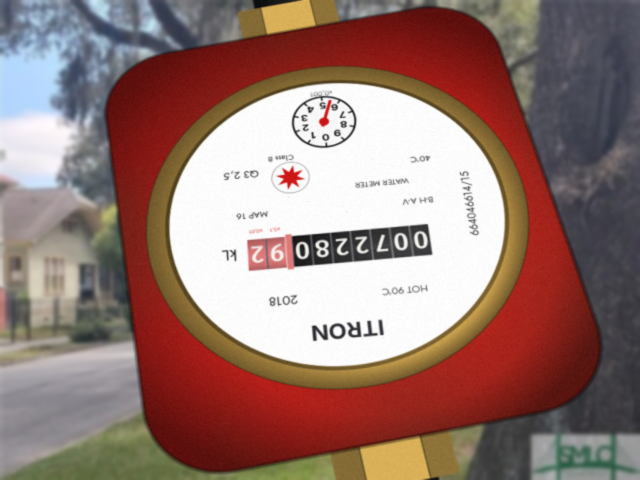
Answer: 72280.925kL
